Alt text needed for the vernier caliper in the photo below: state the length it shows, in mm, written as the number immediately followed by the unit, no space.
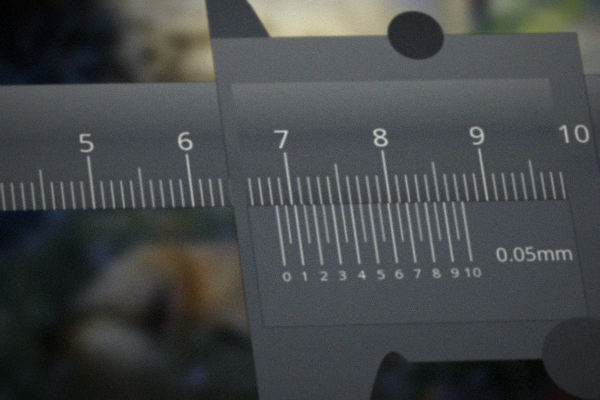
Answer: 68.4mm
